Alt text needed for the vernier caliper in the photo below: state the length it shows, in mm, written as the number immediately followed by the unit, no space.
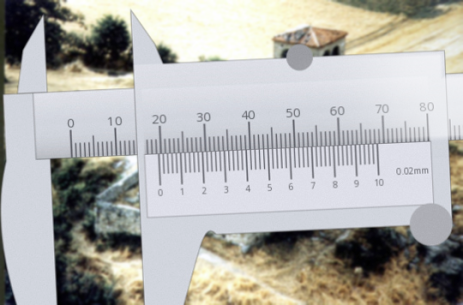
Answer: 19.5mm
